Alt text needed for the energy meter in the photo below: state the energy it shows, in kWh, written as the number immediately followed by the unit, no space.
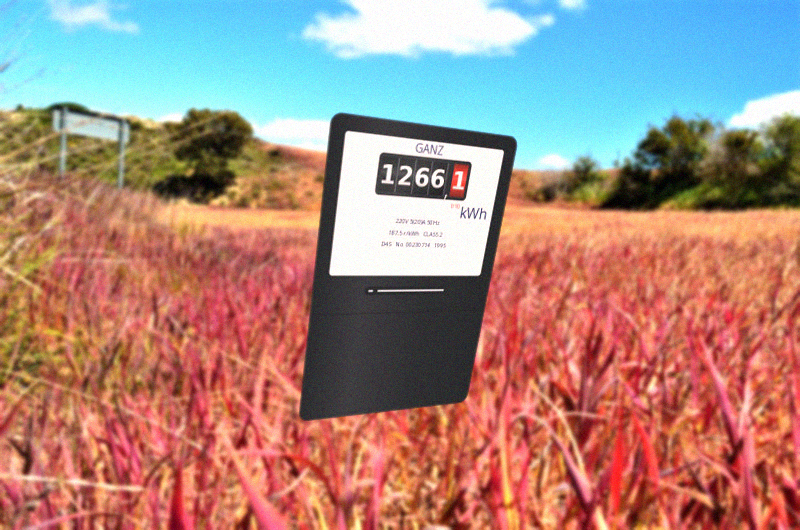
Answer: 1266.1kWh
